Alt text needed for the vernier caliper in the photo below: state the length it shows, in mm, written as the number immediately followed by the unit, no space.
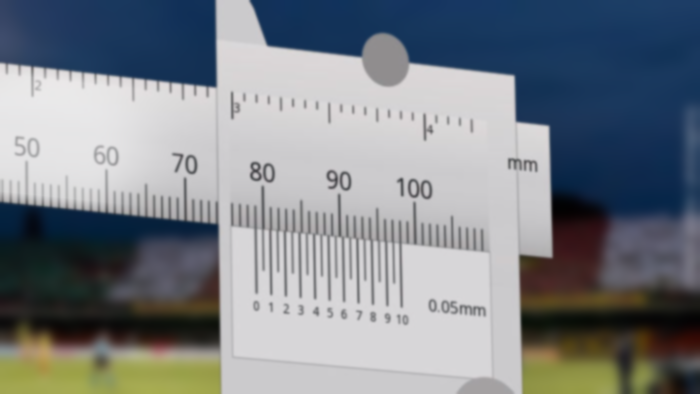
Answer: 79.0mm
